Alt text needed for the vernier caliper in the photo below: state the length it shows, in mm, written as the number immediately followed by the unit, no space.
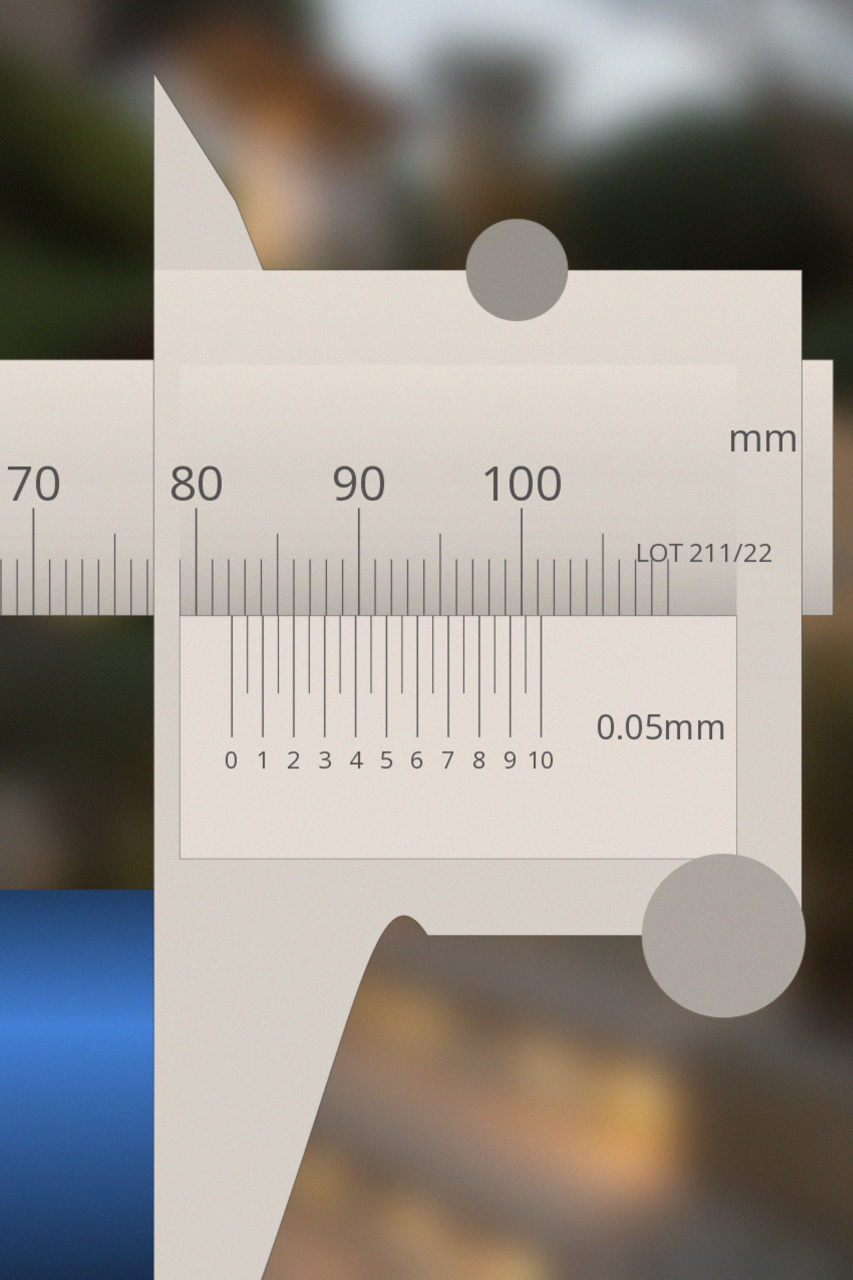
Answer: 82.2mm
